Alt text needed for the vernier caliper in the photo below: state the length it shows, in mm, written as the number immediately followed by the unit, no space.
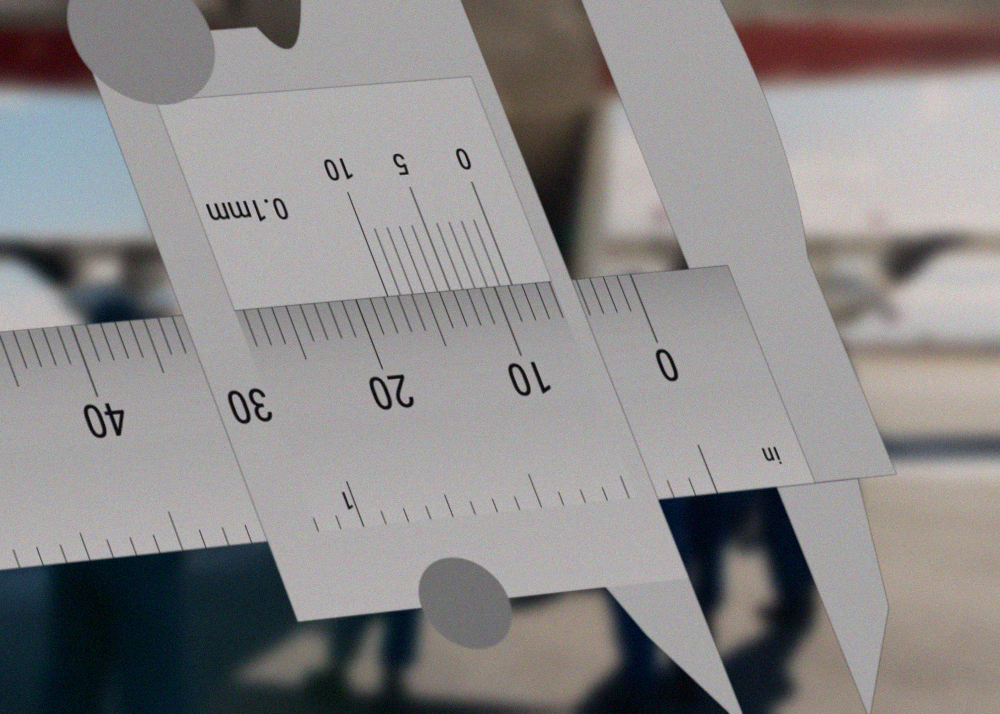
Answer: 8.7mm
